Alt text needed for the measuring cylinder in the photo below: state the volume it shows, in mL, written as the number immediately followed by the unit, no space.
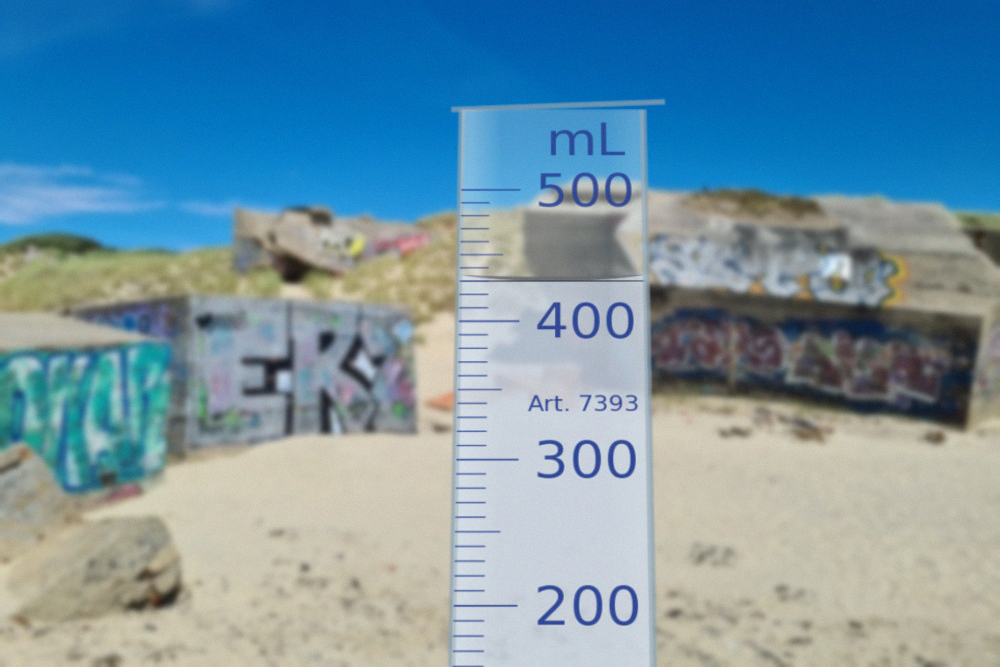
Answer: 430mL
